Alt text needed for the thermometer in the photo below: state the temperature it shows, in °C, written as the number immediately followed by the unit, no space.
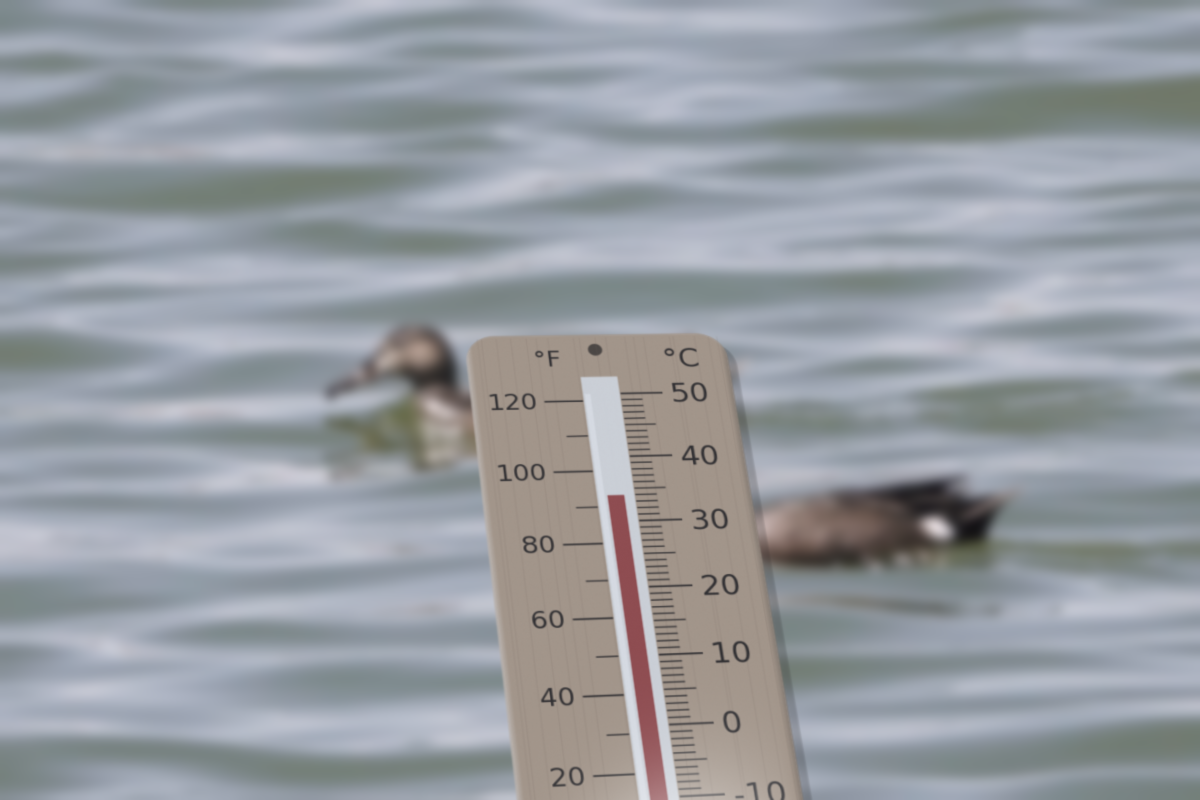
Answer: 34°C
